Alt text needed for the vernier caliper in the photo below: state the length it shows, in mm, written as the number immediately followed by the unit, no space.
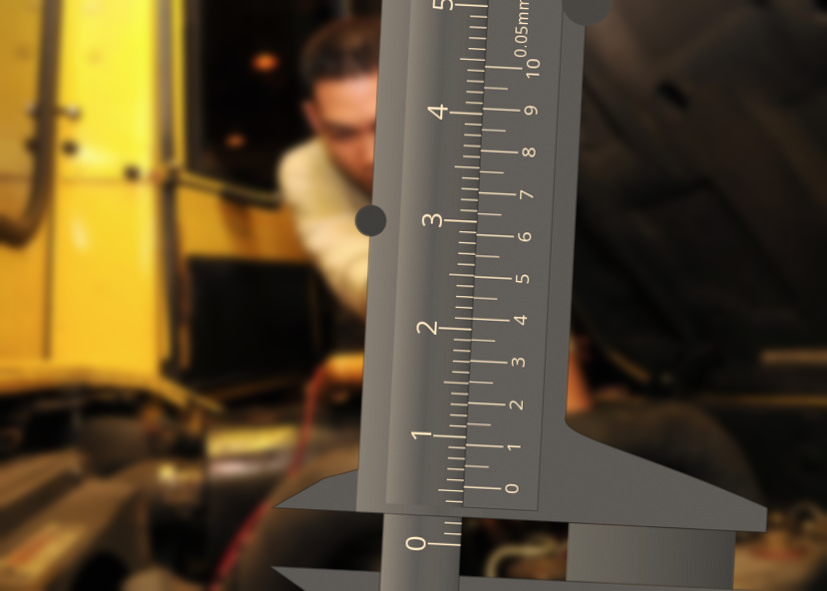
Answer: 5.4mm
